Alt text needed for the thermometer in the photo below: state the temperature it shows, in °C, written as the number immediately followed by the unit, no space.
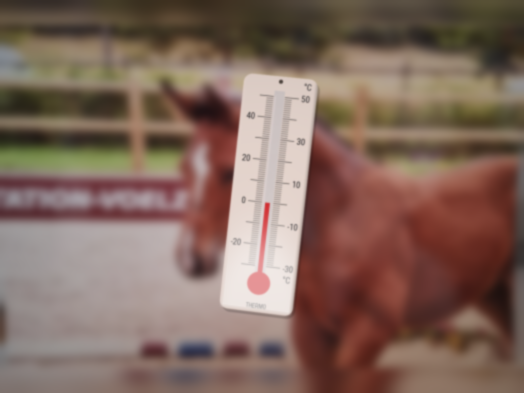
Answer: 0°C
